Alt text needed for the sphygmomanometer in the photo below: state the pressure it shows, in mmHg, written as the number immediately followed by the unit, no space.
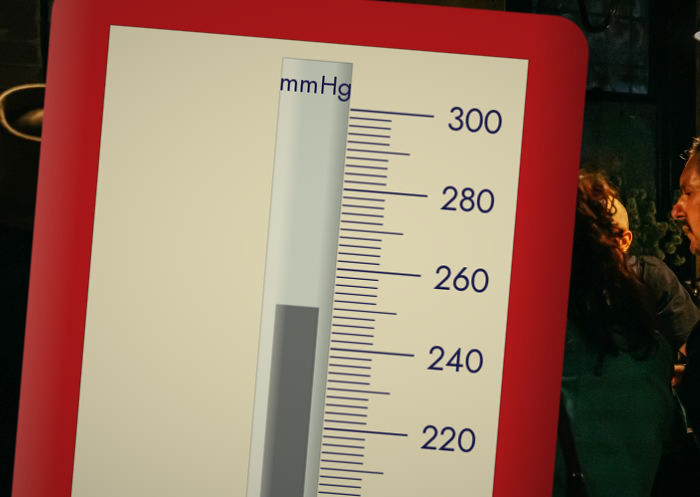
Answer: 250mmHg
